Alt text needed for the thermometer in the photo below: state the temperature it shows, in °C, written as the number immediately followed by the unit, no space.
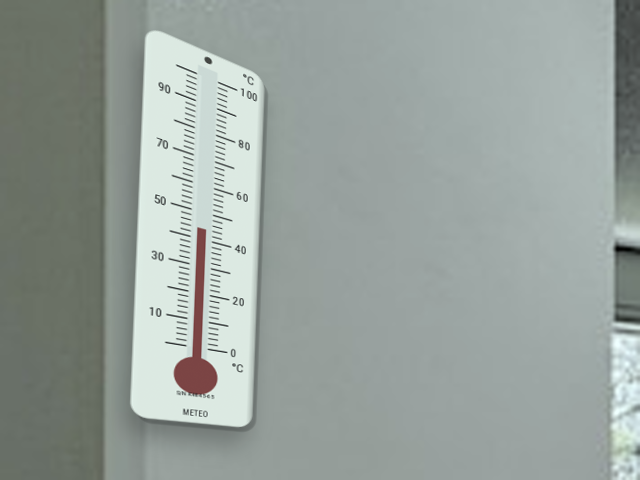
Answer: 44°C
